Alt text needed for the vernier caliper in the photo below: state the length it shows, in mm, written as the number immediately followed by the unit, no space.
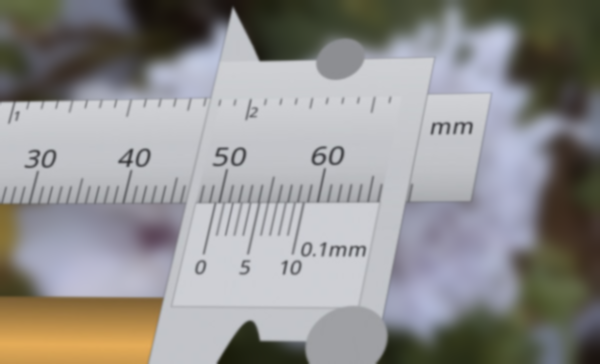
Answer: 49.6mm
